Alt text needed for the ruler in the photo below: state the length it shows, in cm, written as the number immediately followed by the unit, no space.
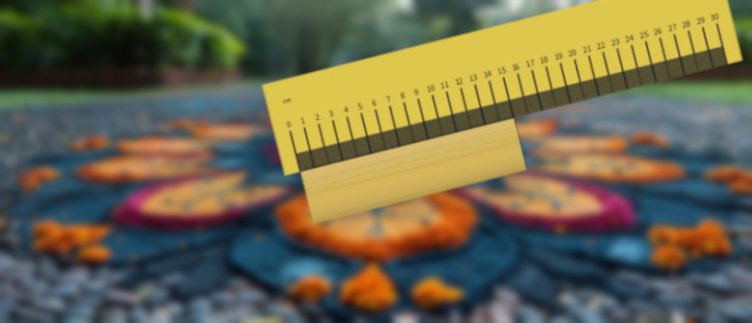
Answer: 15cm
